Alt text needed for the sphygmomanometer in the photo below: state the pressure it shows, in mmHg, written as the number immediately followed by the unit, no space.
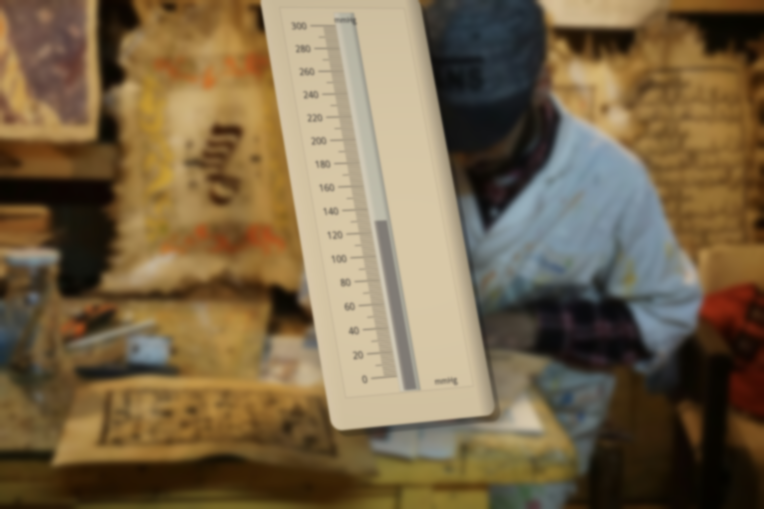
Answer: 130mmHg
